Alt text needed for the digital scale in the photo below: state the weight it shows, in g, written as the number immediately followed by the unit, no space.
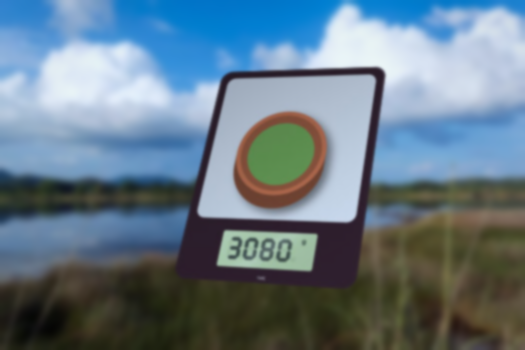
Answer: 3080g
